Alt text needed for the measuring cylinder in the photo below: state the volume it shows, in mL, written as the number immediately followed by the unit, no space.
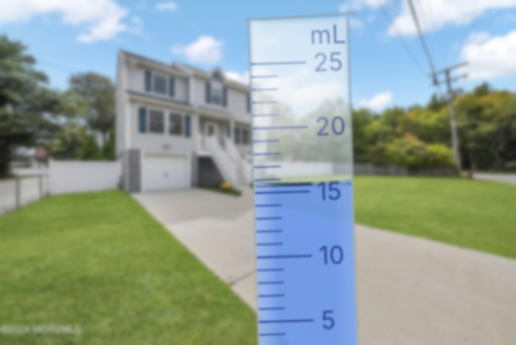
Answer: 15.5mL
